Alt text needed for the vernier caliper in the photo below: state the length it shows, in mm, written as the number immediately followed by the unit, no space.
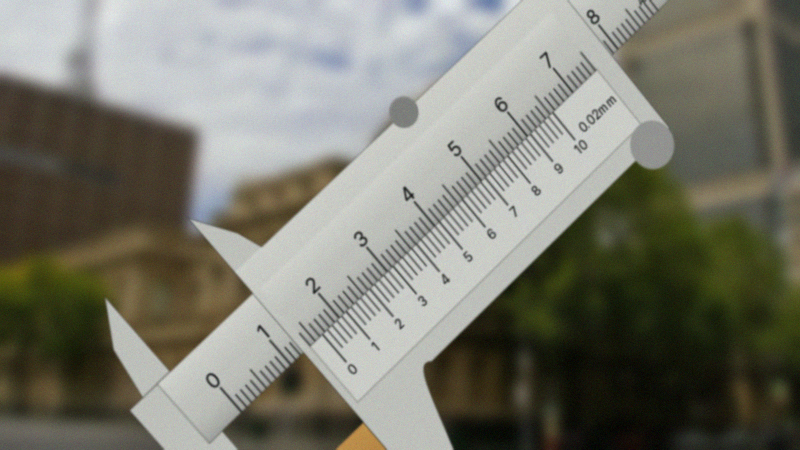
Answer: 16.5mm
